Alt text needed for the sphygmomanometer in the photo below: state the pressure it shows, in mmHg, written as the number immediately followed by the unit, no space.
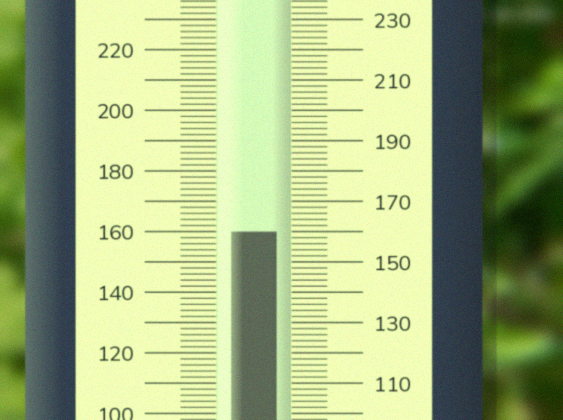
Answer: 160mmHg
